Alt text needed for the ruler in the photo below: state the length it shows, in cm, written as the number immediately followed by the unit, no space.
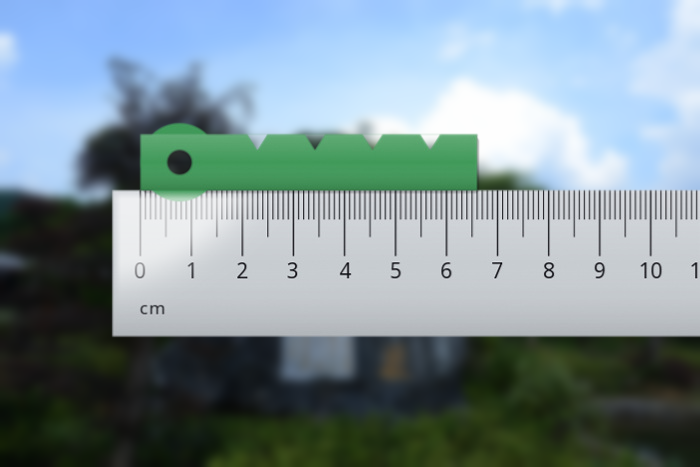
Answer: 6.6cm
